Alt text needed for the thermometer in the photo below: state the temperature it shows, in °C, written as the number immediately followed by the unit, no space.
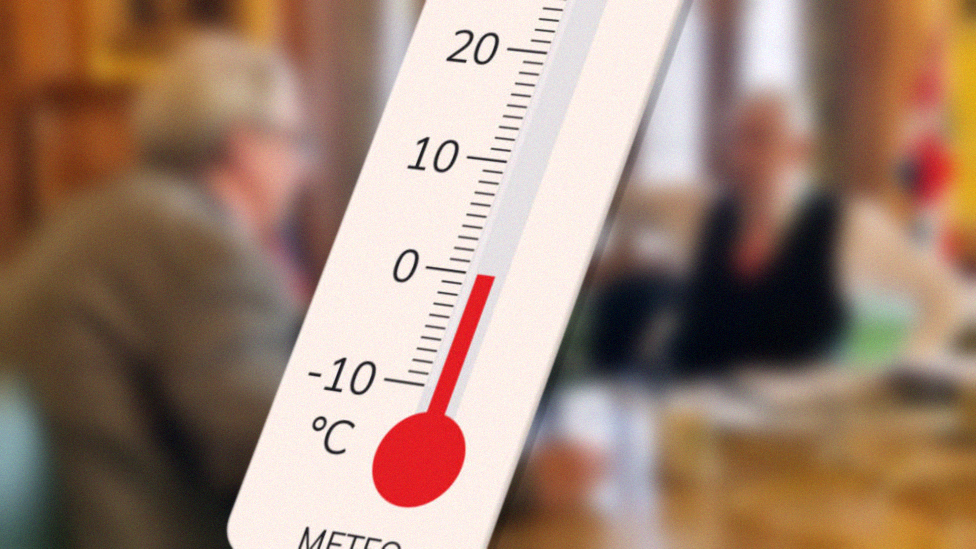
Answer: 0°C
